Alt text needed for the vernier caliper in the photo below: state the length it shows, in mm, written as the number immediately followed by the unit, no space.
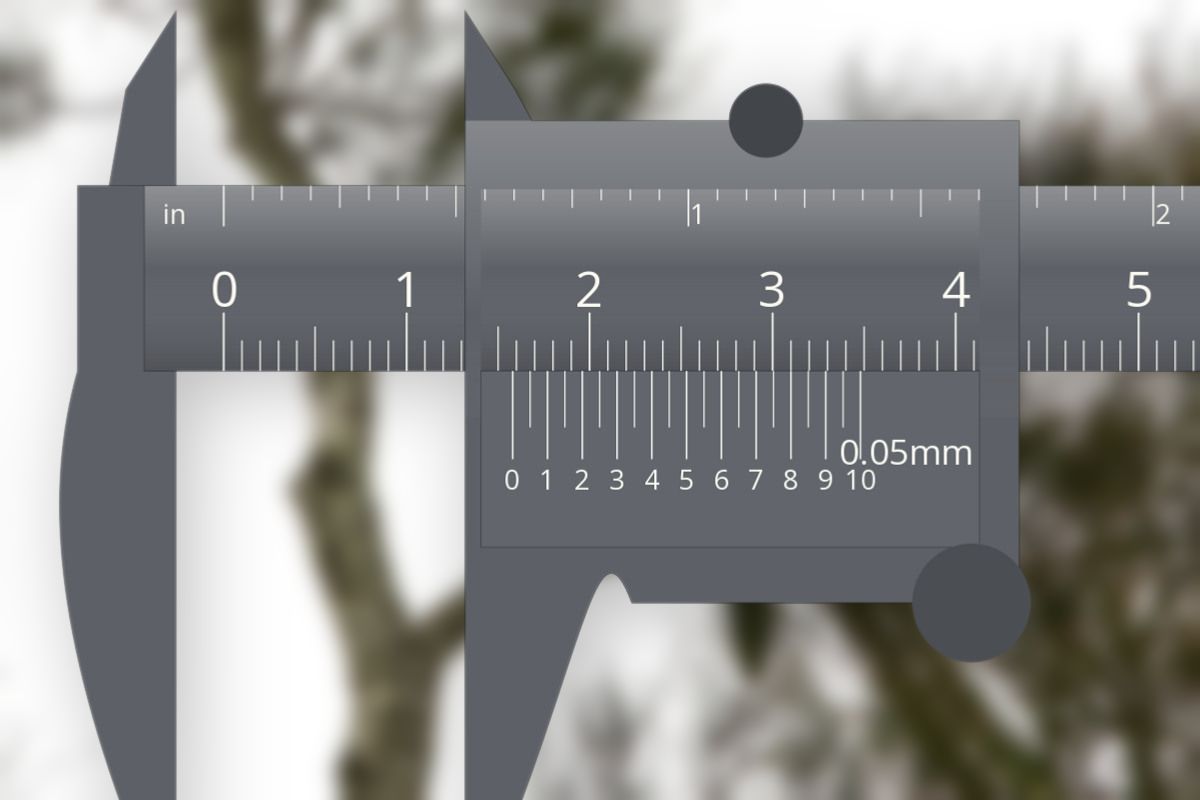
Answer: 15.8mm
